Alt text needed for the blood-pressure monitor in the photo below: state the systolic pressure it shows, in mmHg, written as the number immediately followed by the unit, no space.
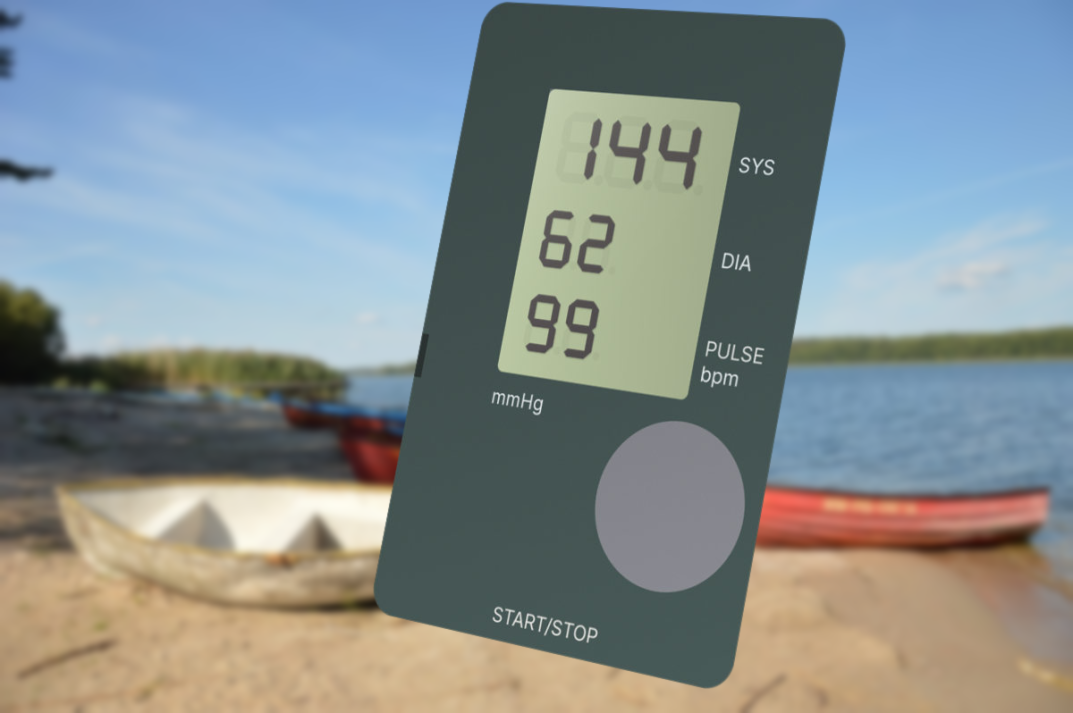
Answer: 144mmHg
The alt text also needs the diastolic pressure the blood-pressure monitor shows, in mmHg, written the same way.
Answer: 62mmHg
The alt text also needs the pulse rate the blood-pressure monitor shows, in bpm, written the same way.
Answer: 99bpm
